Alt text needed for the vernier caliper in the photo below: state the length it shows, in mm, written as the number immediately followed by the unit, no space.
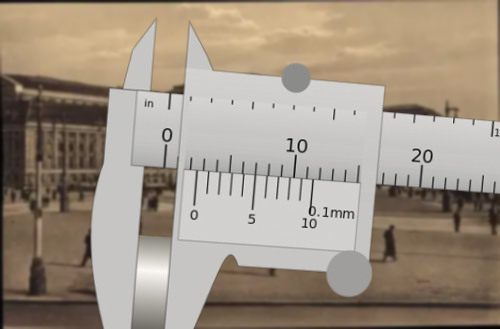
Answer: 2.5mm
